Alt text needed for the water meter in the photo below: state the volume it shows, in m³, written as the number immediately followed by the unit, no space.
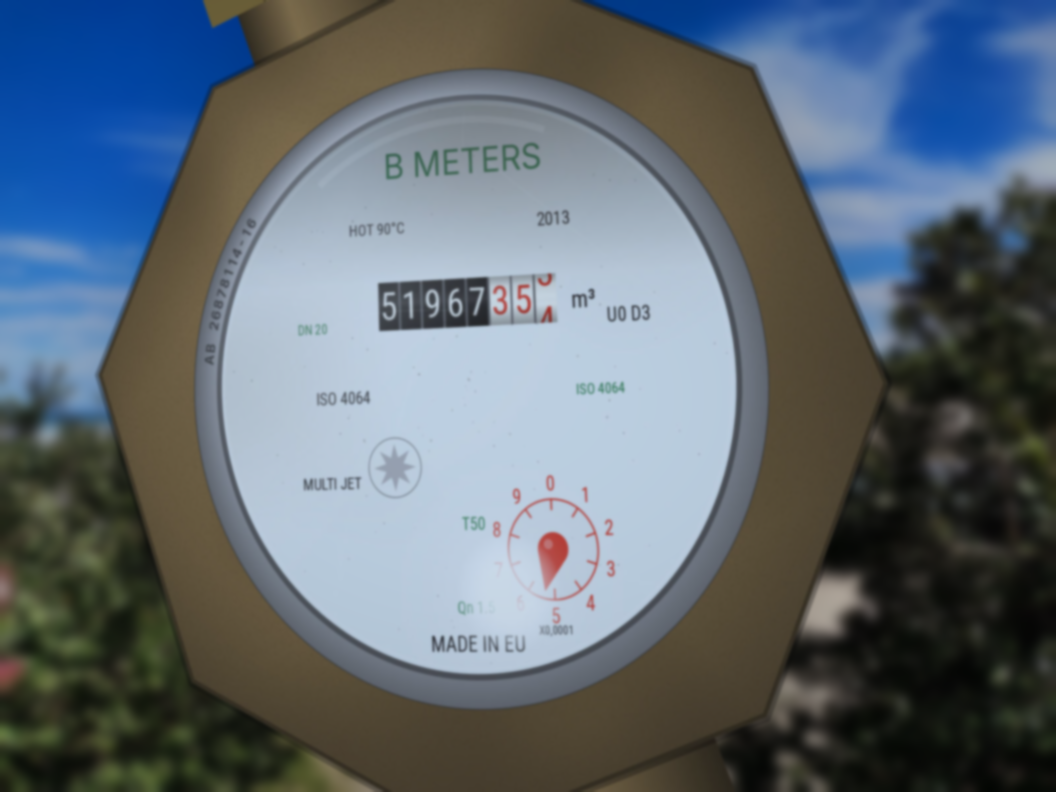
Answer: 51967.3535m³
